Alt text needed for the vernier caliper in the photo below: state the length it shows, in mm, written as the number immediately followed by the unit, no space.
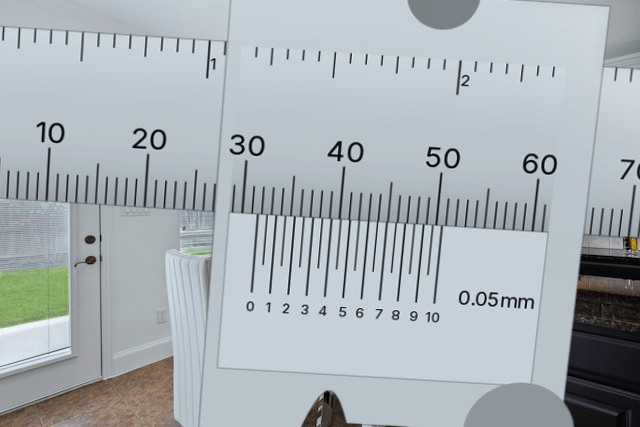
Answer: 31.6mm
